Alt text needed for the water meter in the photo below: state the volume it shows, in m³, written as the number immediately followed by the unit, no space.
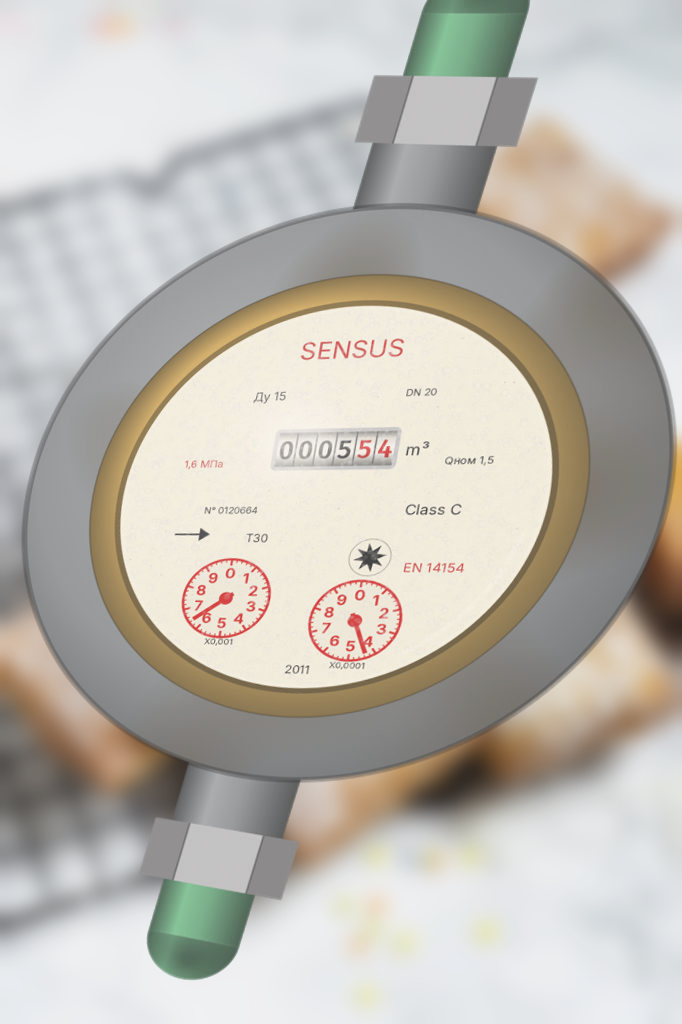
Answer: 5.5464m³
